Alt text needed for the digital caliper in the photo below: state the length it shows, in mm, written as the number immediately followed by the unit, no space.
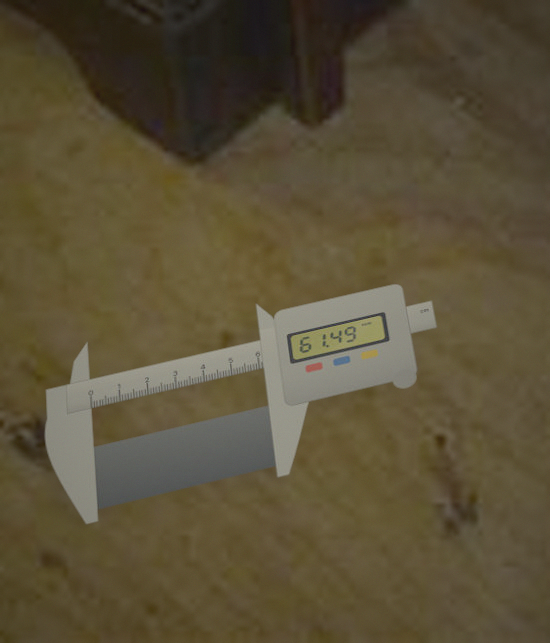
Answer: 61.49mm
